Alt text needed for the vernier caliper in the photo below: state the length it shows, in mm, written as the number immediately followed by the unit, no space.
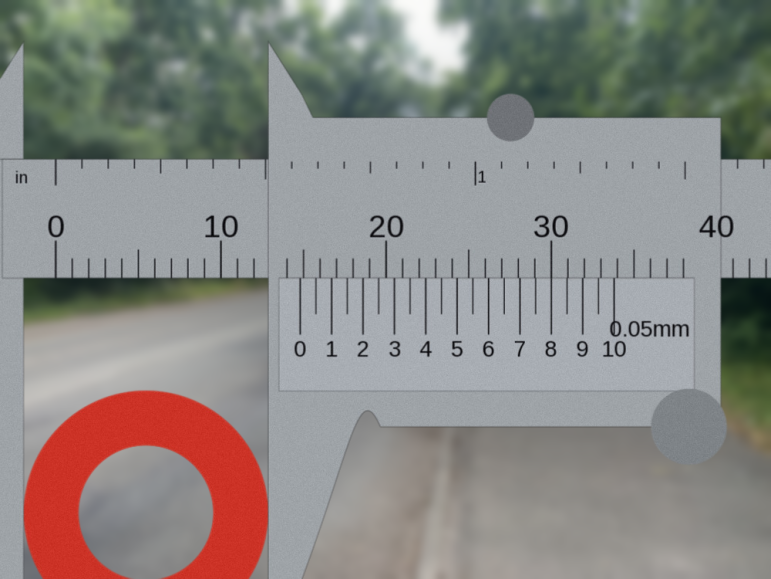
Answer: 14.8mm
